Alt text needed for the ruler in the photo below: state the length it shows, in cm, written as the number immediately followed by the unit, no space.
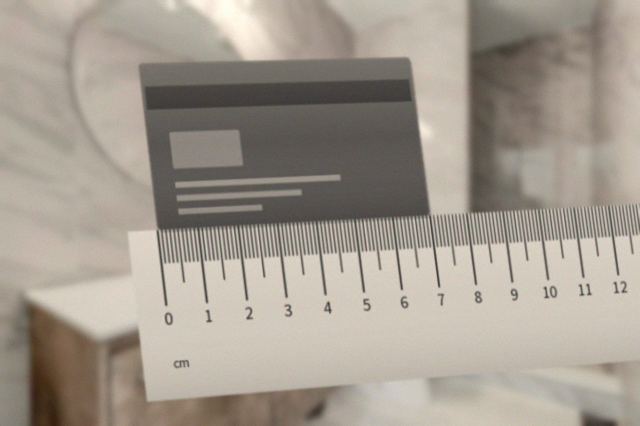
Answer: 7cm
